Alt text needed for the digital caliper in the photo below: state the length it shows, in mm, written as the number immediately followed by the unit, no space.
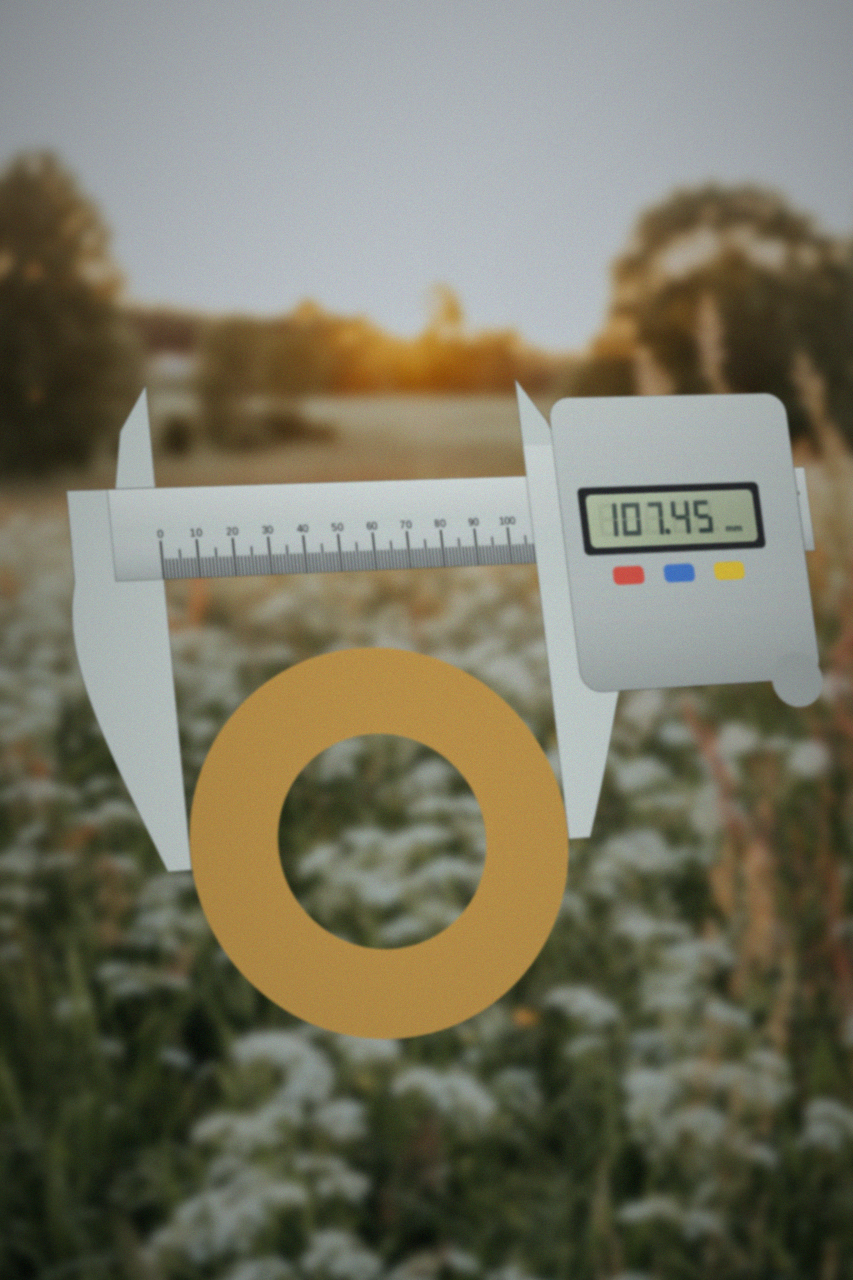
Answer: 107.45mm
